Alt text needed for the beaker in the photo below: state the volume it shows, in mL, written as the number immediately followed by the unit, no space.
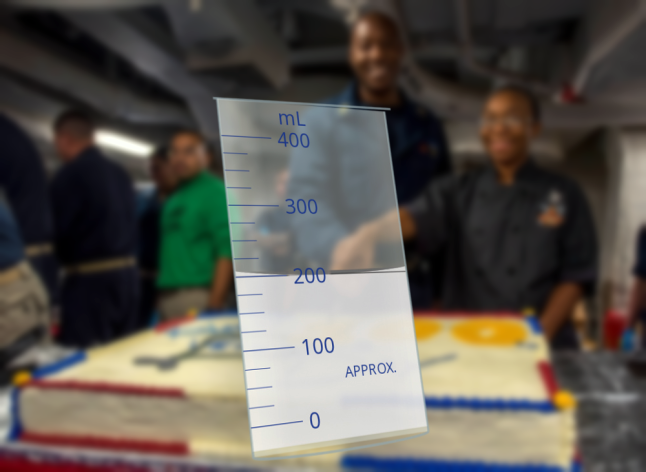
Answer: 200mL
